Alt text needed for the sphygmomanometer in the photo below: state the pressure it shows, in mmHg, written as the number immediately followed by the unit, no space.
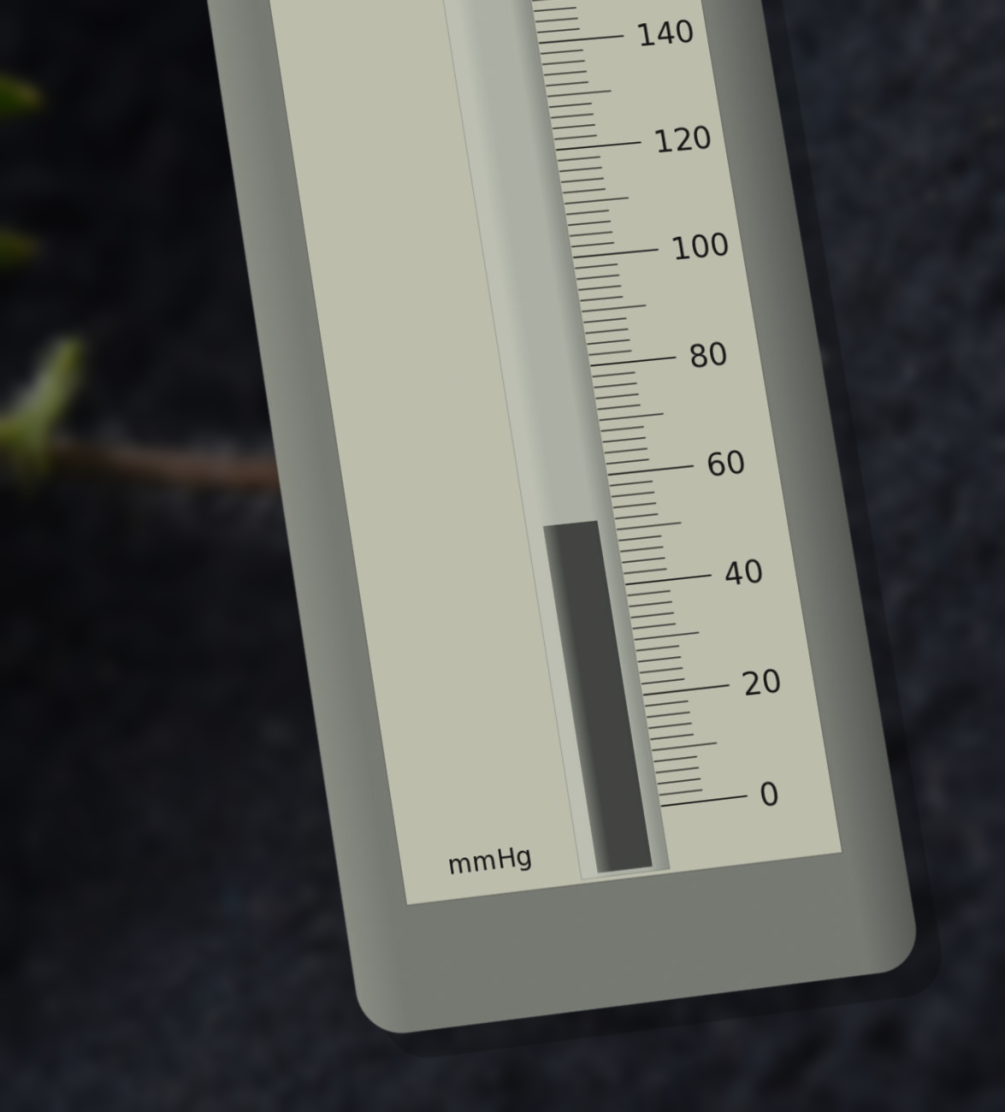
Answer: 52mmHg
